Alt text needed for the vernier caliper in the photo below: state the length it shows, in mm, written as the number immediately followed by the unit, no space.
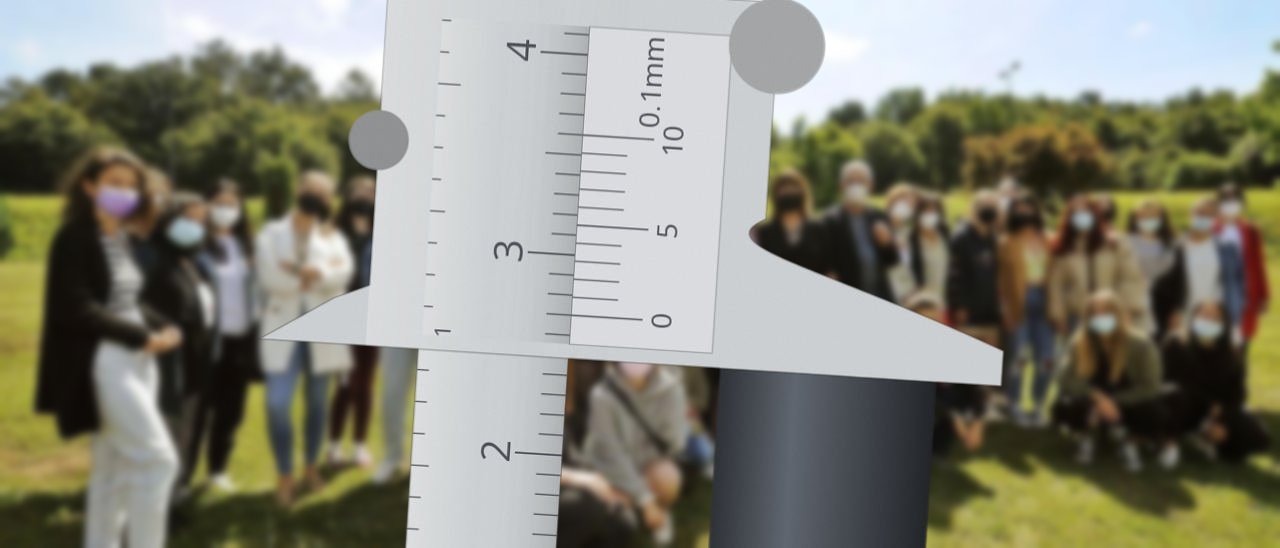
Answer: 27.0mm
